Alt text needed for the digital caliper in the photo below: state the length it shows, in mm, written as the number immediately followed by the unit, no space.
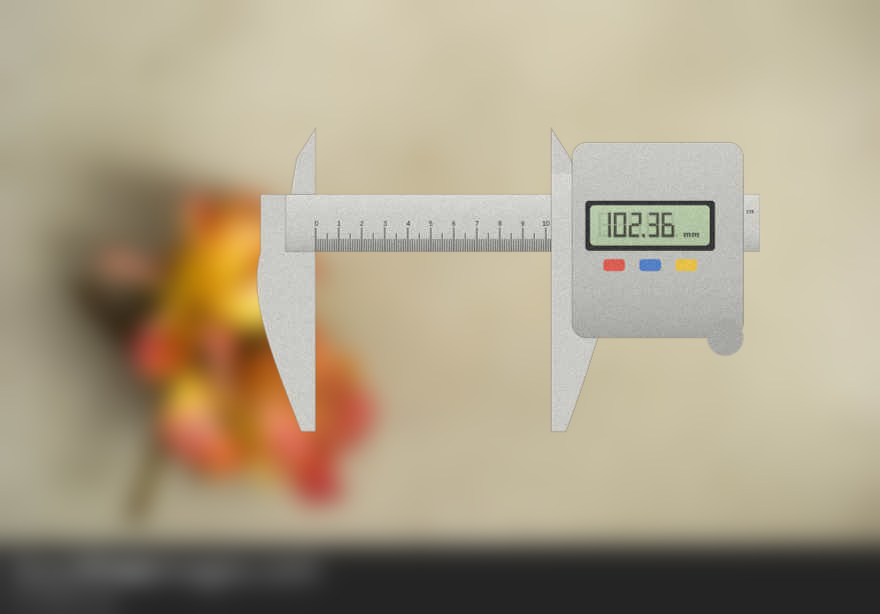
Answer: 102.36mm
